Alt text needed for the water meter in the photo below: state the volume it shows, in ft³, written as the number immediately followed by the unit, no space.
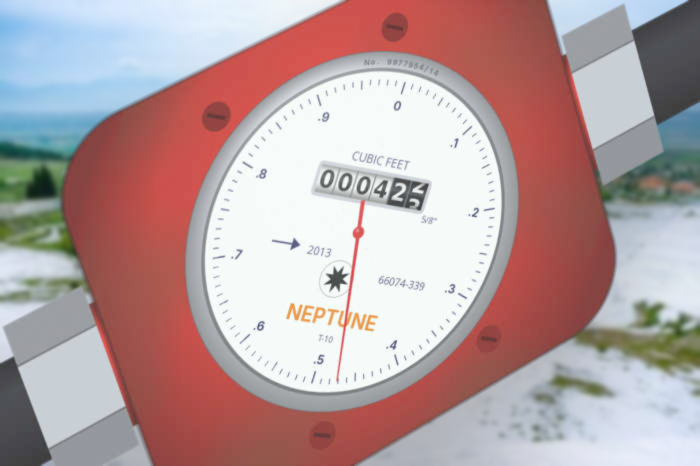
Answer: 422.47ft³
